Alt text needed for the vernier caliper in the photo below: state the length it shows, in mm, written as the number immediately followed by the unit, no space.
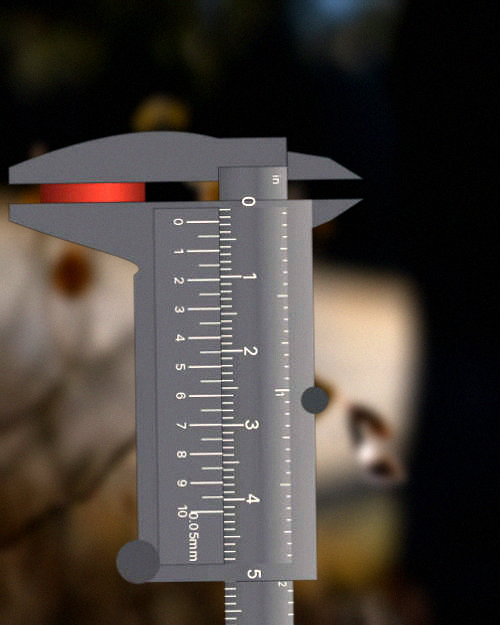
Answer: 2.6mm
